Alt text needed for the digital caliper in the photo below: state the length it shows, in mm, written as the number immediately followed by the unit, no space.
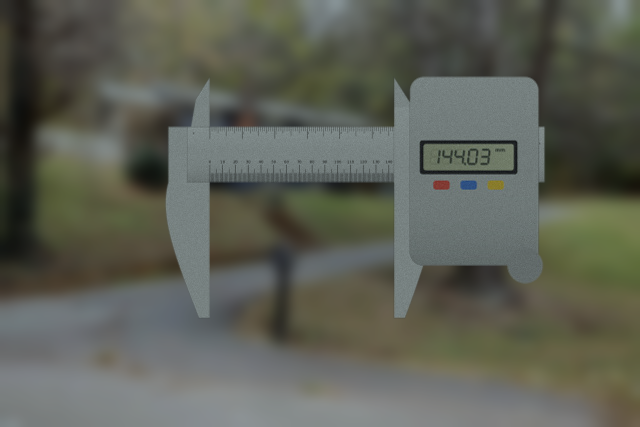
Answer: 144.03mm
